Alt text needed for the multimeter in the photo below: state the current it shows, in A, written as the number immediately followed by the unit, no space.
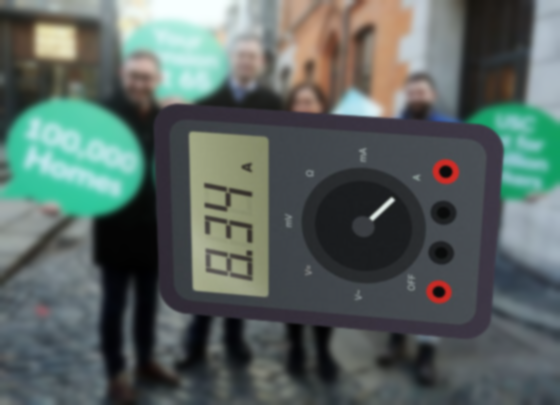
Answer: 8.34A
